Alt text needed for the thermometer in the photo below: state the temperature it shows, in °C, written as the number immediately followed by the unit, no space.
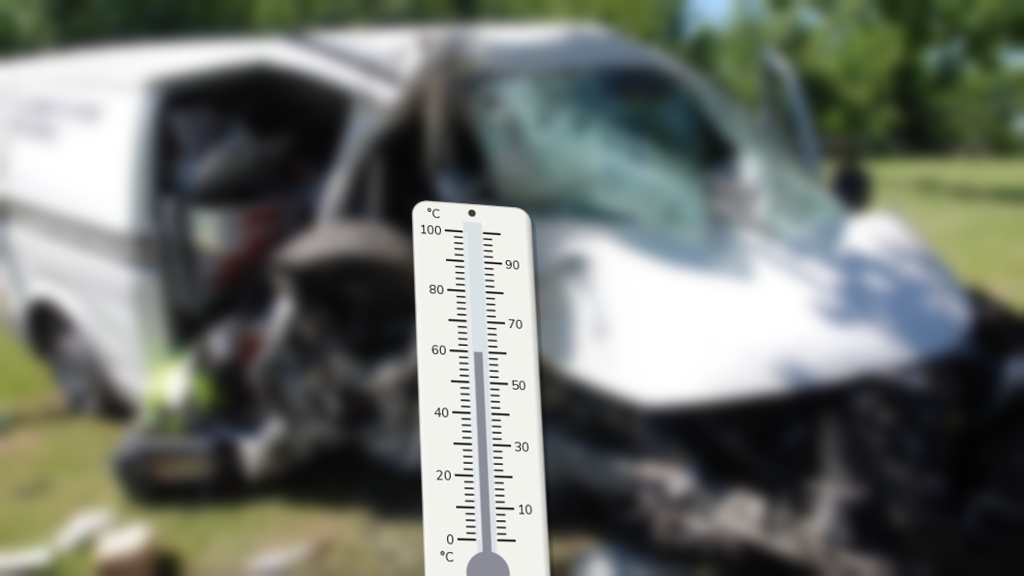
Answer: 60°C
